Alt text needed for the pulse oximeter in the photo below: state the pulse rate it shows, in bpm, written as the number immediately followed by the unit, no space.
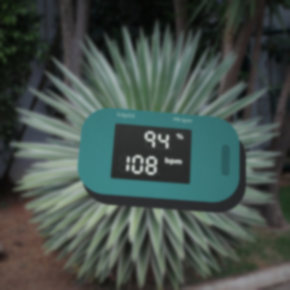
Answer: 108bpm
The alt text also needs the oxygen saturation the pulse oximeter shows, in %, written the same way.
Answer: 94%
